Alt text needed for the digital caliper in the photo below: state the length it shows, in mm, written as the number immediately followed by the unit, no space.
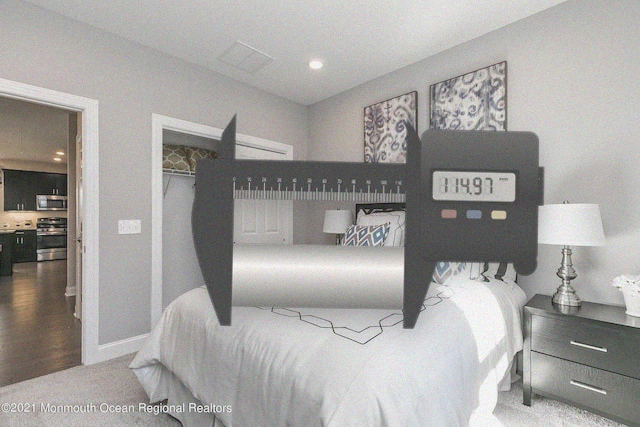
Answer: 114.97mm
